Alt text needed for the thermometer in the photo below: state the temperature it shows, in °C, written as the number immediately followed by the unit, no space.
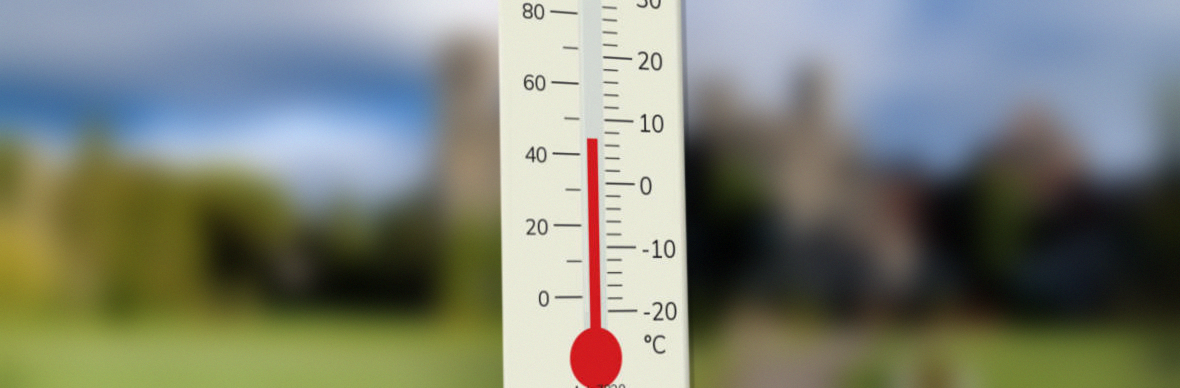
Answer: 7°C
